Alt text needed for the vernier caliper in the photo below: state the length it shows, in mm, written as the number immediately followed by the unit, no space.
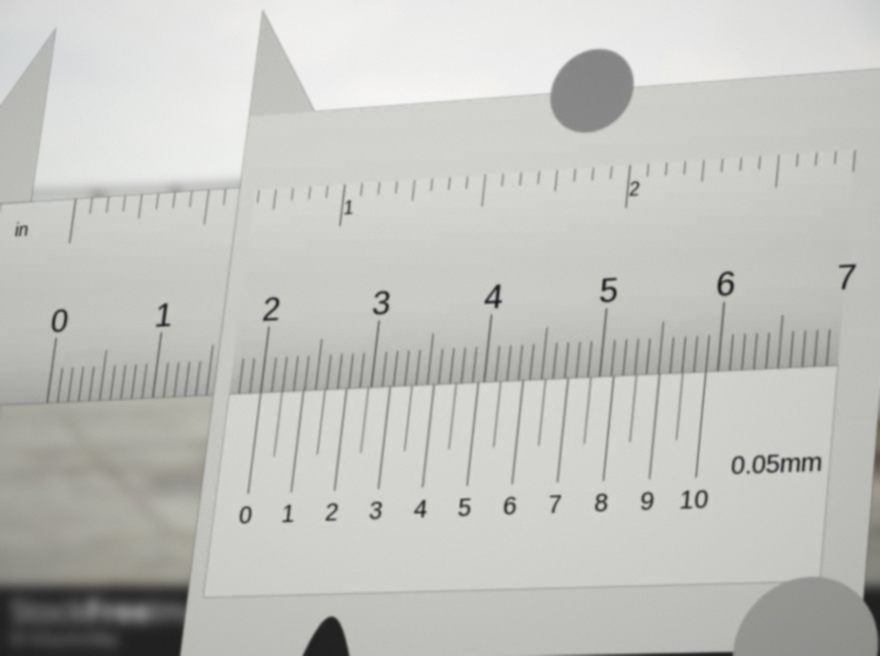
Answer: 20.0mm
